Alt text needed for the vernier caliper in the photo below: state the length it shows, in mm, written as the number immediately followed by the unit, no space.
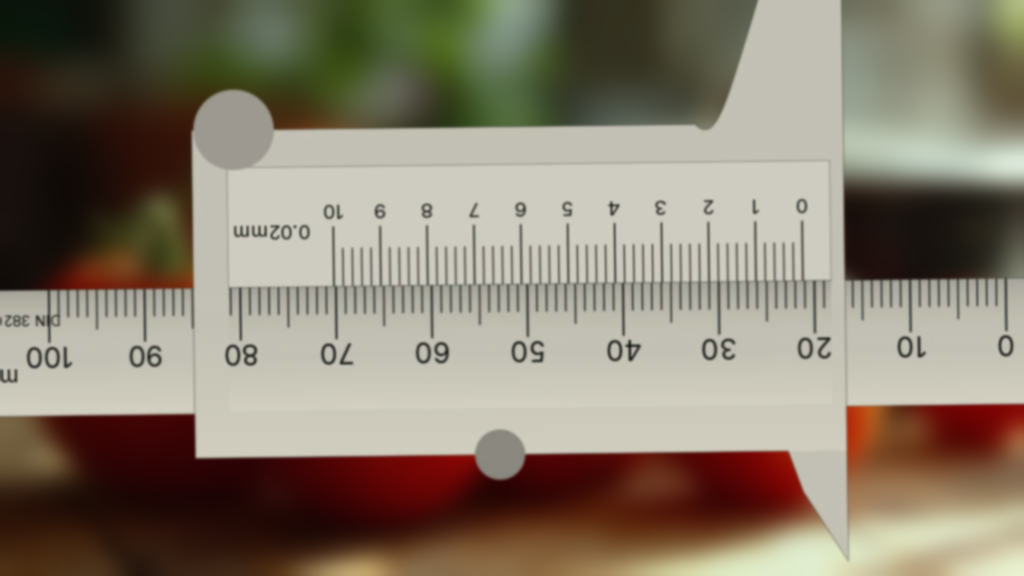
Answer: 21.2mm
